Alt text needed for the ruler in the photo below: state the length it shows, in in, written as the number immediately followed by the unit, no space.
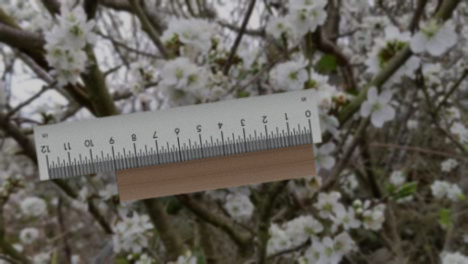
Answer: 9in
